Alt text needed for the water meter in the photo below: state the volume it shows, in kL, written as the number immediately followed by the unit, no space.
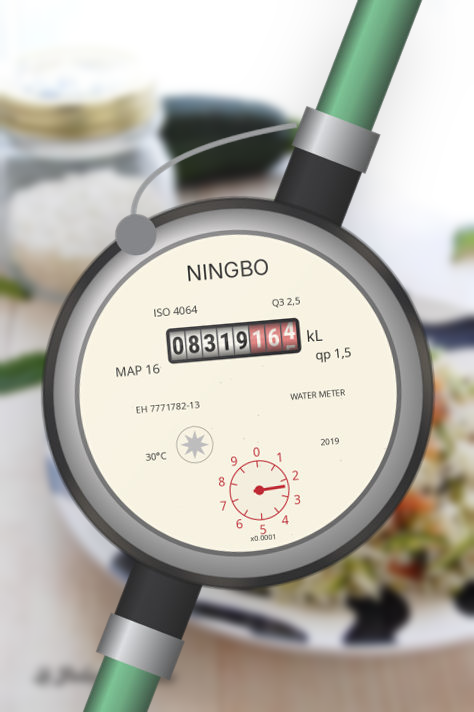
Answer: 8319.1642kL
